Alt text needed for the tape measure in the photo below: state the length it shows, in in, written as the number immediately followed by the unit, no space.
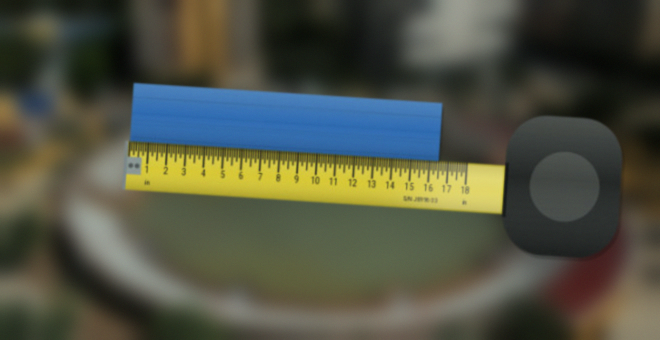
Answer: 16.5in
